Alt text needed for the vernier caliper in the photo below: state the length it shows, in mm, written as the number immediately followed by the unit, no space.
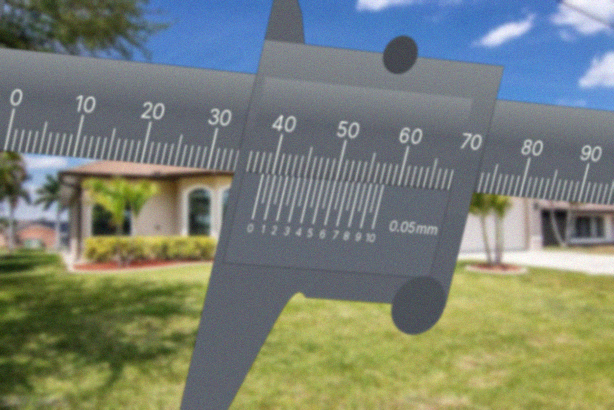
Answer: 38.5mm
